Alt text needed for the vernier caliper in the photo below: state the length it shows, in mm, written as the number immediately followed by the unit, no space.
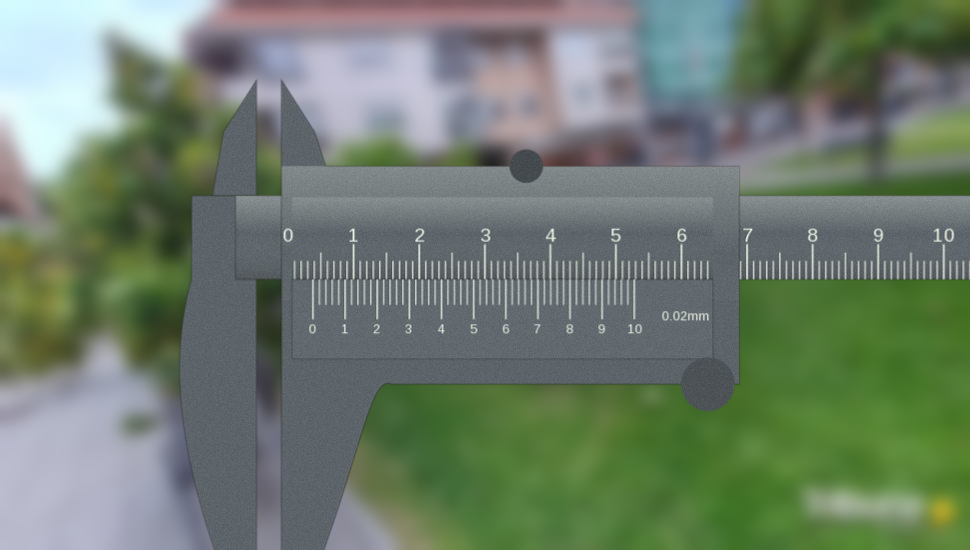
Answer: 3.8mm
